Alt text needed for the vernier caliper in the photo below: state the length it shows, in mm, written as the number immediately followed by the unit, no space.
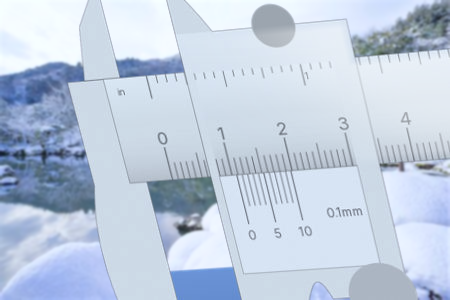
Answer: 10.8mm
